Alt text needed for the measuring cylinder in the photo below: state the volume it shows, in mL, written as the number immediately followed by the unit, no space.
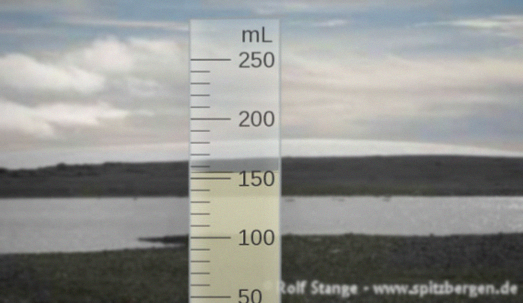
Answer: 155mL
